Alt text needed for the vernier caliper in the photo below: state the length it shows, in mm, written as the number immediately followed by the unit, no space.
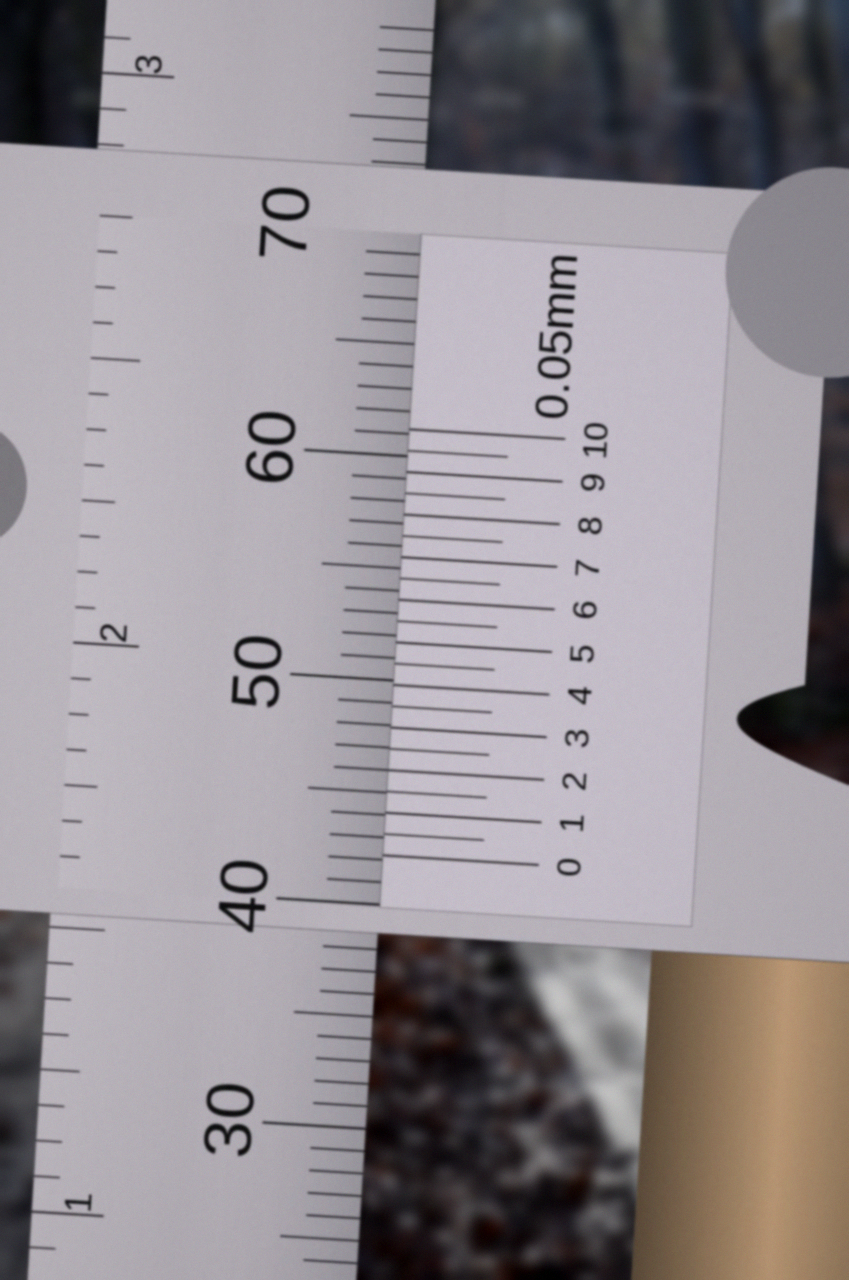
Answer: 42.2mm
